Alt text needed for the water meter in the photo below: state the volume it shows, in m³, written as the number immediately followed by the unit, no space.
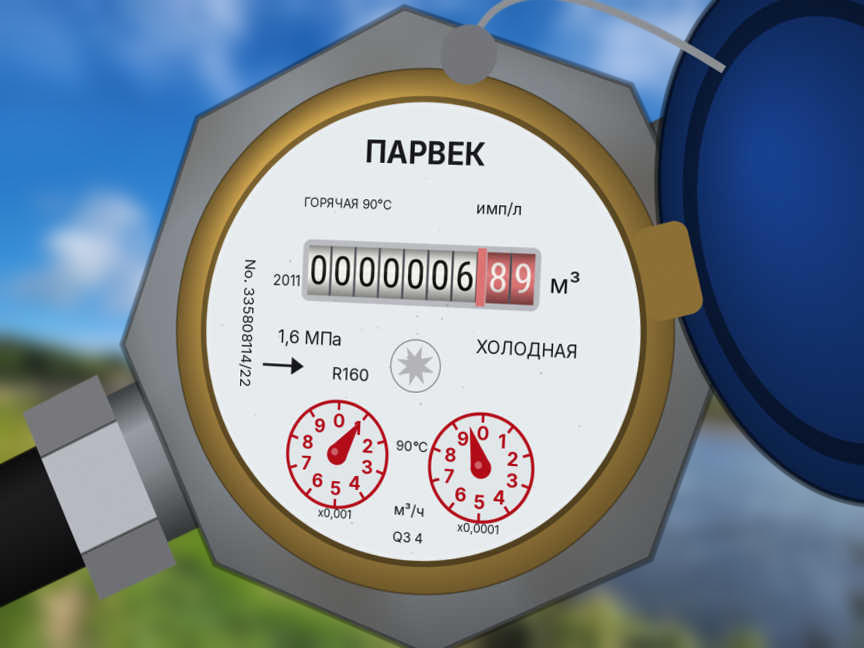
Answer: 6.8909m³
